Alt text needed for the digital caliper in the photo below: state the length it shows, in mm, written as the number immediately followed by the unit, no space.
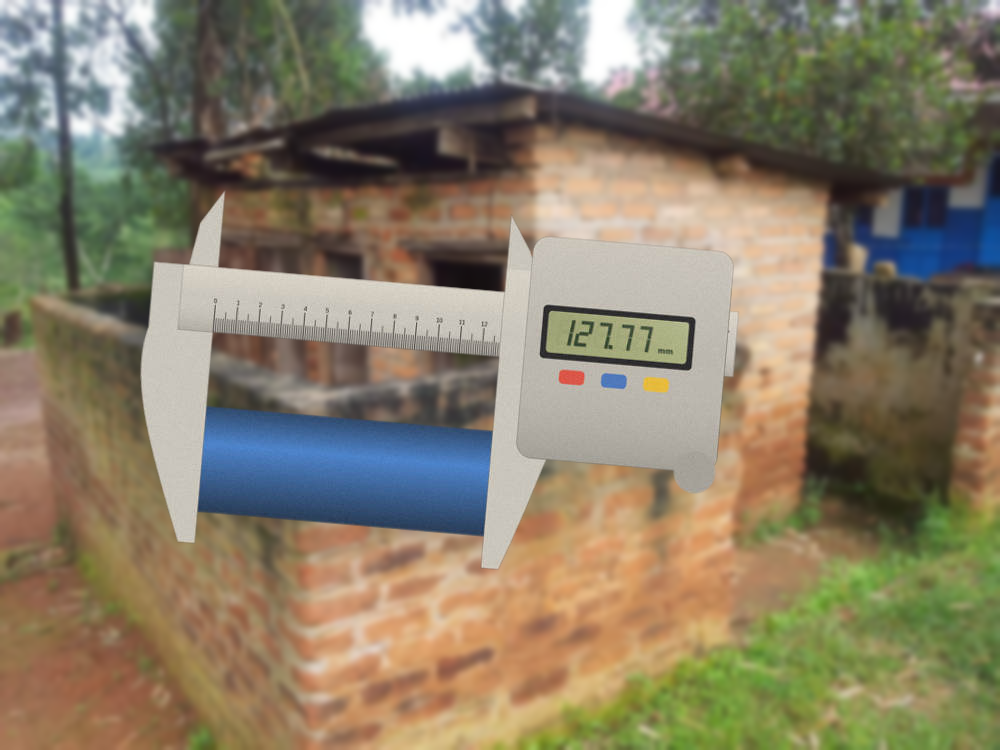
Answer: 127.77mm
